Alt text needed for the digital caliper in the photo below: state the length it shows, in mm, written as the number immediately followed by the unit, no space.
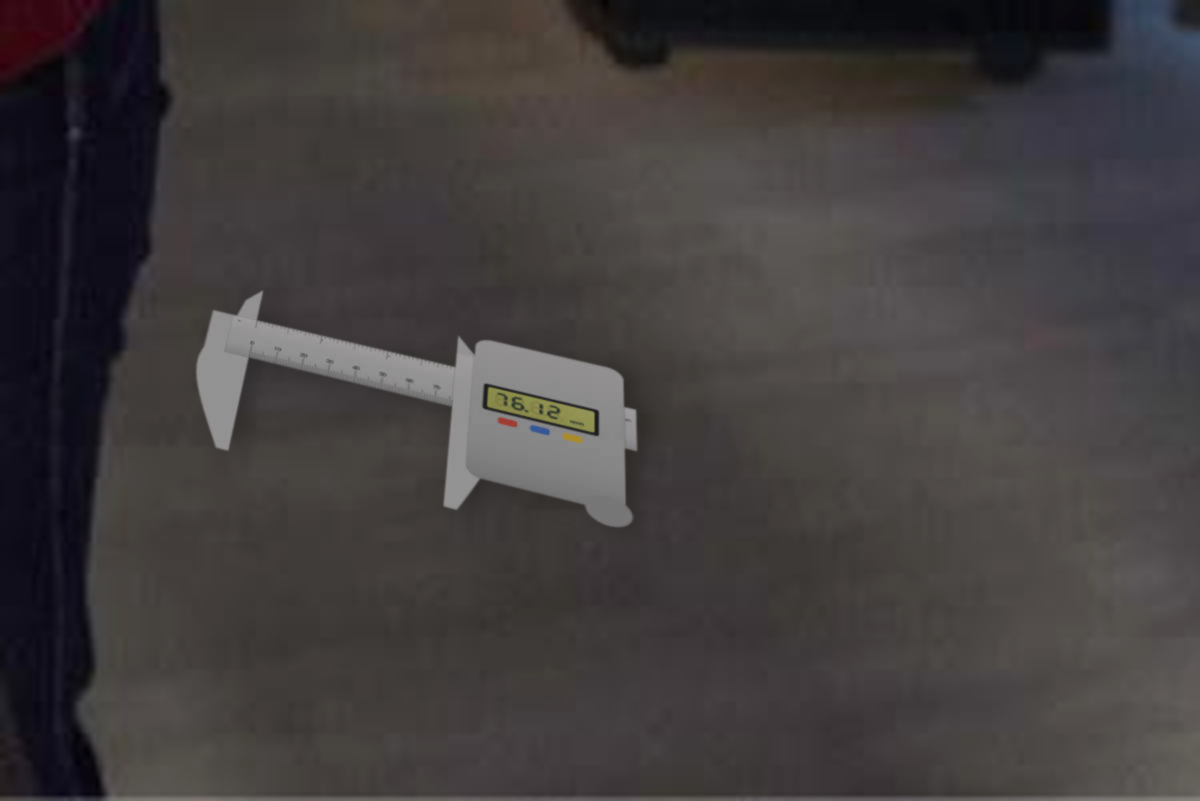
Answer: 76.12mm
